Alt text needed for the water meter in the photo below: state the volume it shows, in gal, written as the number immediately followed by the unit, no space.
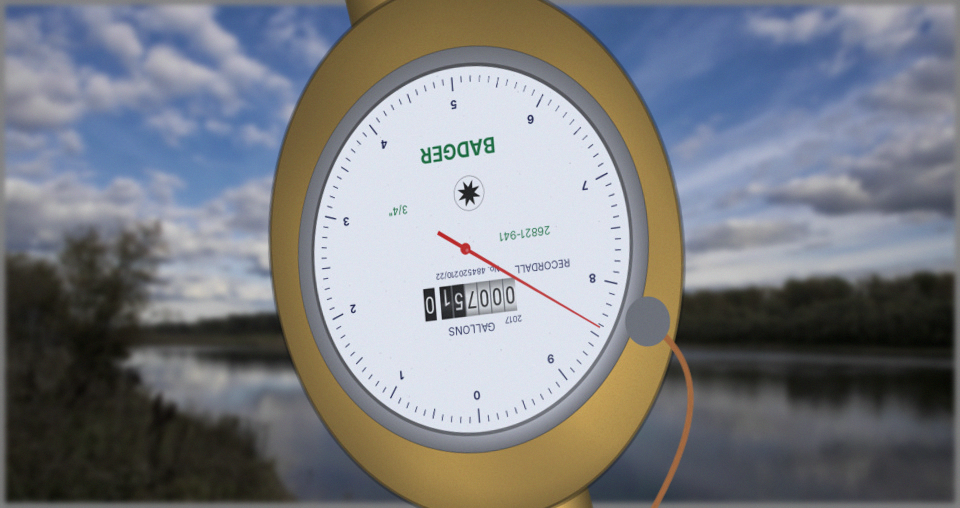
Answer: 7508.4gal
